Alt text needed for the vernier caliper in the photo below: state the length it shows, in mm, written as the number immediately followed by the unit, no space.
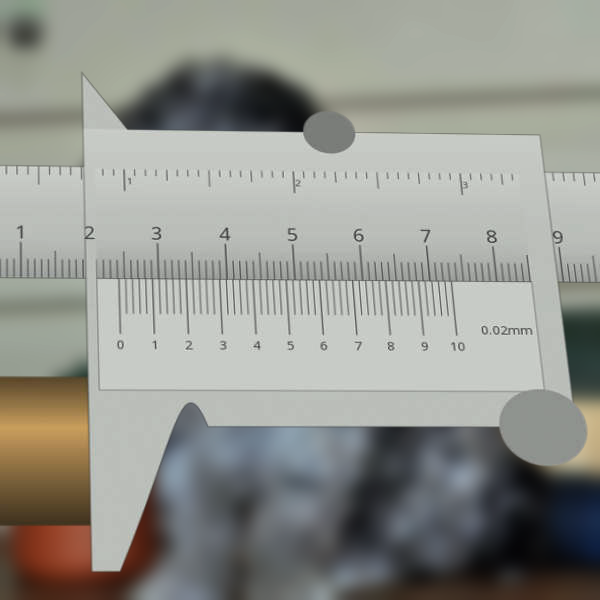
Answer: 24.2mm
